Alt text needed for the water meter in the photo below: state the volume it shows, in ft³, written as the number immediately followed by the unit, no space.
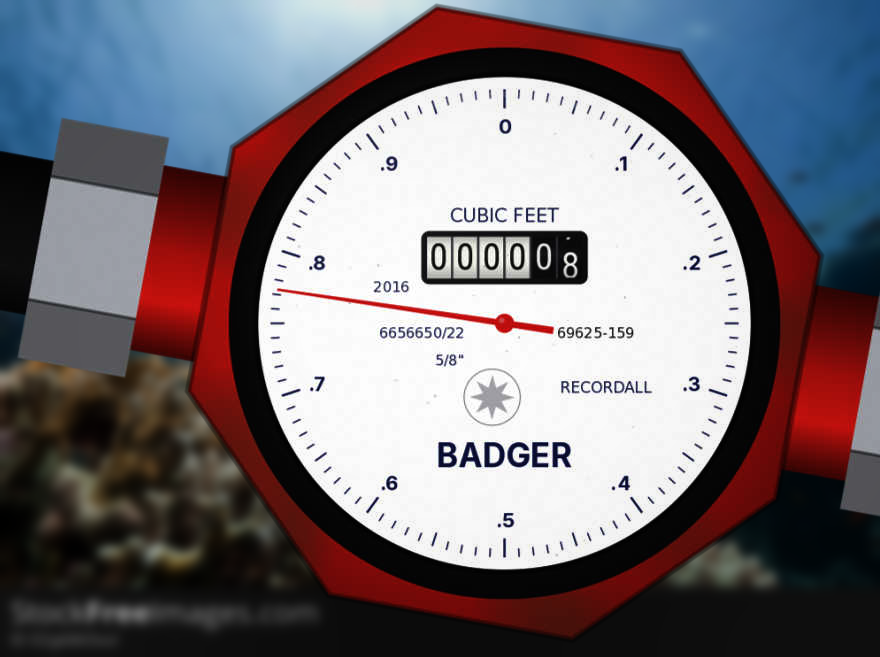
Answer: 7.77ft³
